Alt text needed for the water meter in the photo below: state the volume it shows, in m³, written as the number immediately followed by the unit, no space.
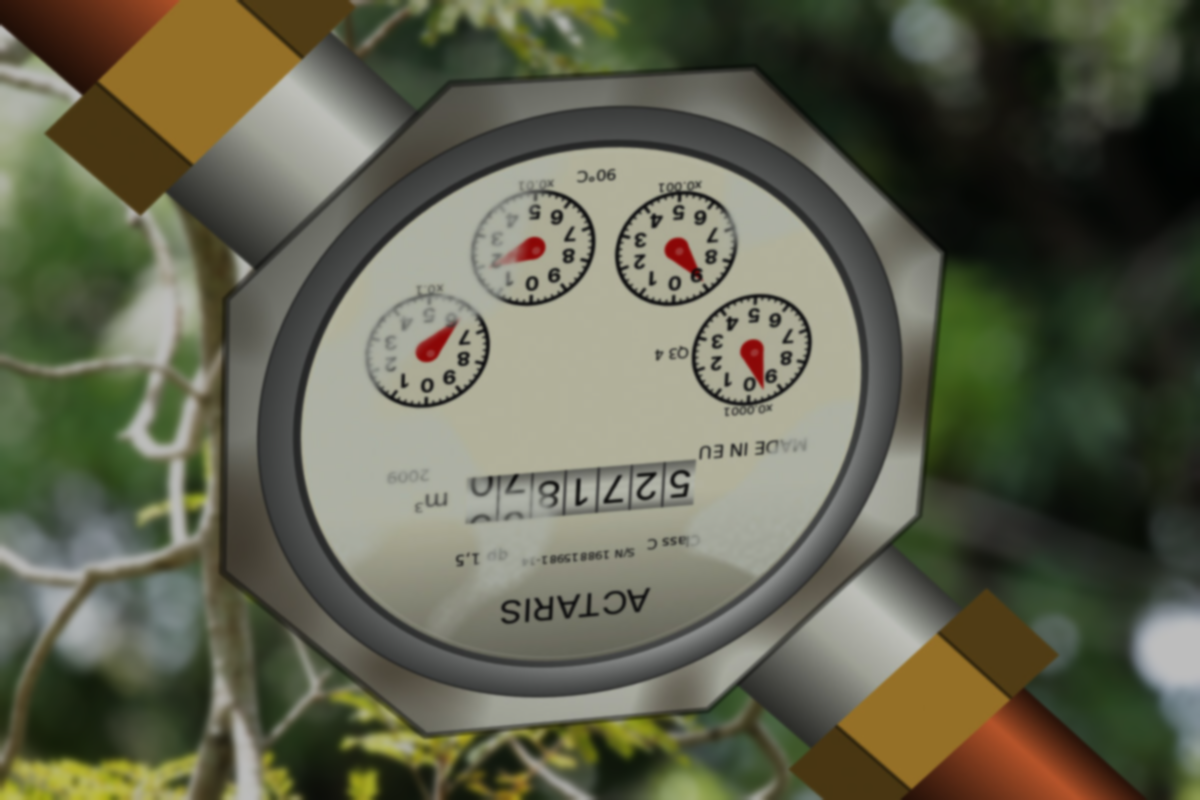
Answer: 5271869.6189m³
